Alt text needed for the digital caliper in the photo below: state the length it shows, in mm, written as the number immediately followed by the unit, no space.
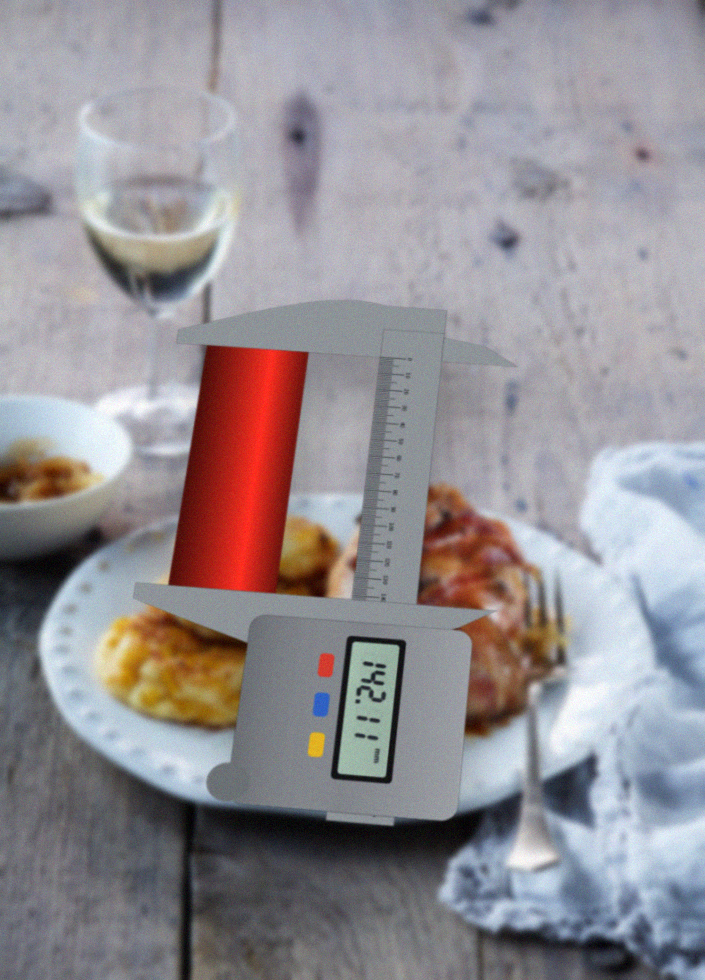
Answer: 142.11mm
